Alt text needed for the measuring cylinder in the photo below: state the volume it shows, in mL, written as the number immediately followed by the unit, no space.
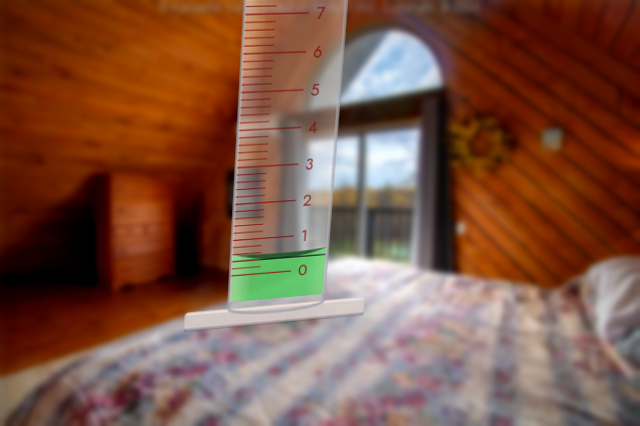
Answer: 0.4mL
